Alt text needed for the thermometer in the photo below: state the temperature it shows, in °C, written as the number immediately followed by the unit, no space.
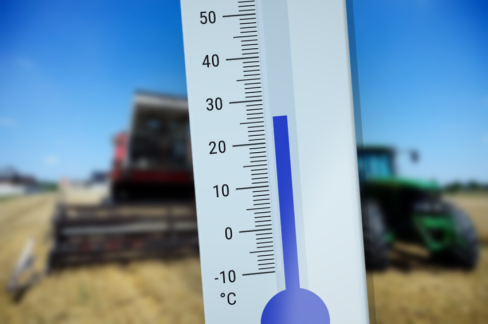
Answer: 26°C
